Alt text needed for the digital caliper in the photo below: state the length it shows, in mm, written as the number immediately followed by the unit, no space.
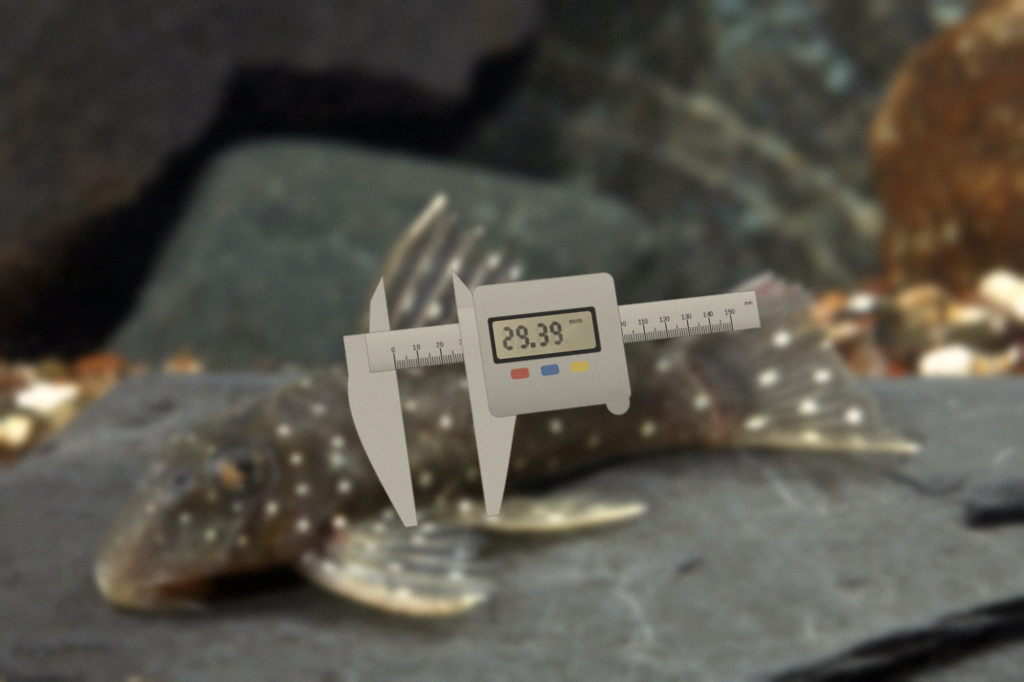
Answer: 29.39mm
